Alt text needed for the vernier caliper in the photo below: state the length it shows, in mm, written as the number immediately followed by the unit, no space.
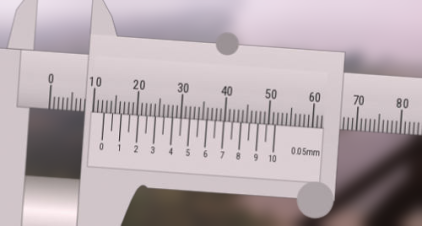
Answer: 12.5mm
